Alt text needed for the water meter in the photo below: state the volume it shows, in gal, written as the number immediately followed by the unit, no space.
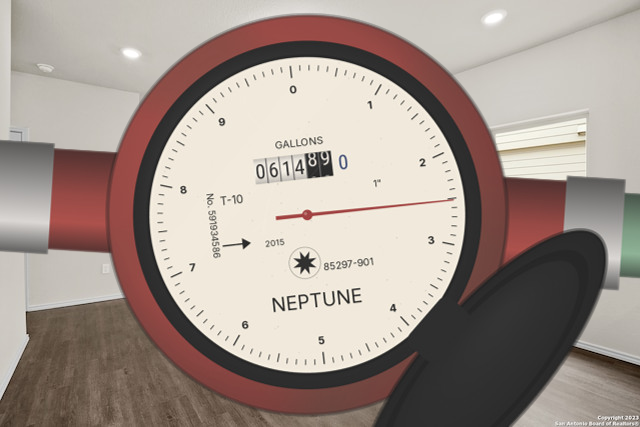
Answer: 614892.5gal
